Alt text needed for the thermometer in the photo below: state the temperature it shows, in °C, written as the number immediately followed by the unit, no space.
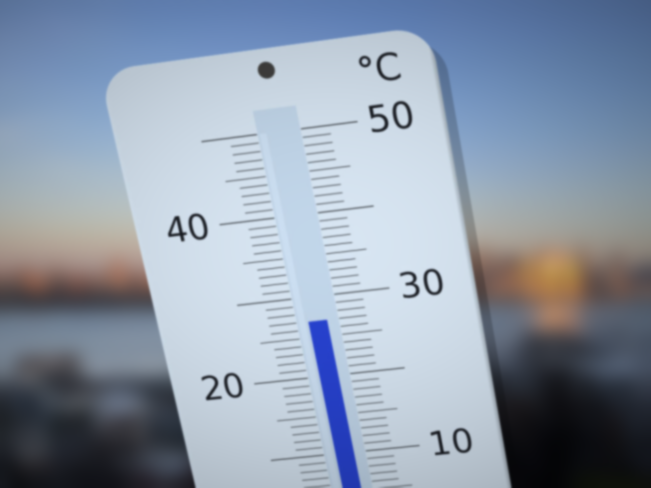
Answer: 27°C
